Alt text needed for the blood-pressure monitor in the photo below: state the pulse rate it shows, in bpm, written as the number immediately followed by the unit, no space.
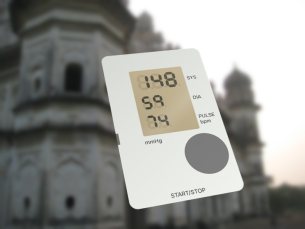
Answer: 74bpm
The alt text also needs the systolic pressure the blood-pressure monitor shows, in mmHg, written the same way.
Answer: 148mmHg
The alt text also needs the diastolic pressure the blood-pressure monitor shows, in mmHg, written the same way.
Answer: 59mmHg
